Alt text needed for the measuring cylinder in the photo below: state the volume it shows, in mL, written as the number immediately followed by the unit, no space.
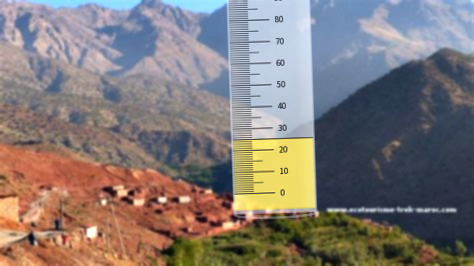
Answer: 25mL
